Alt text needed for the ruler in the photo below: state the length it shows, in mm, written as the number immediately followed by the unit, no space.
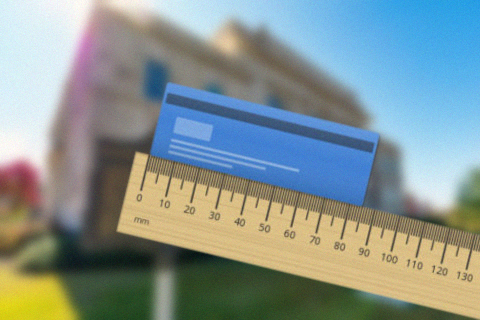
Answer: 85mm
